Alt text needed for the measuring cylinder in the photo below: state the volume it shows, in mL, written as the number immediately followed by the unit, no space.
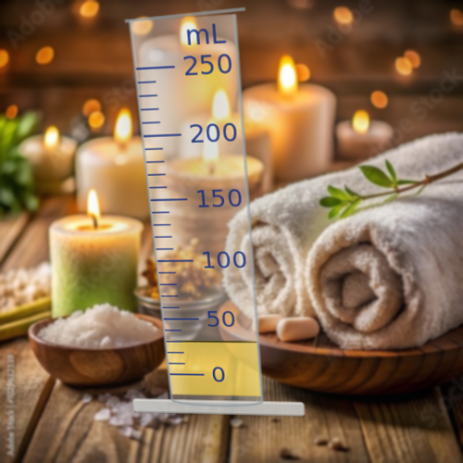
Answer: 30mL
